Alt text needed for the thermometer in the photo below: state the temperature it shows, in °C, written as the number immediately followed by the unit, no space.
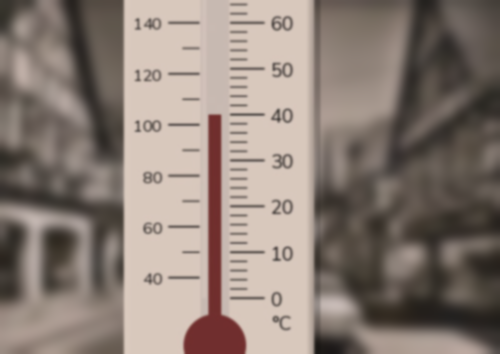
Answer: 40°C
